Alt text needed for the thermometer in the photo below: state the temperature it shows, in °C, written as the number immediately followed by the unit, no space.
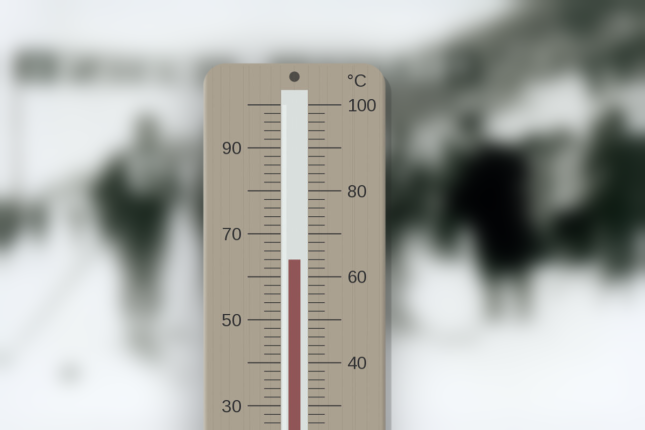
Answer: 64°C
